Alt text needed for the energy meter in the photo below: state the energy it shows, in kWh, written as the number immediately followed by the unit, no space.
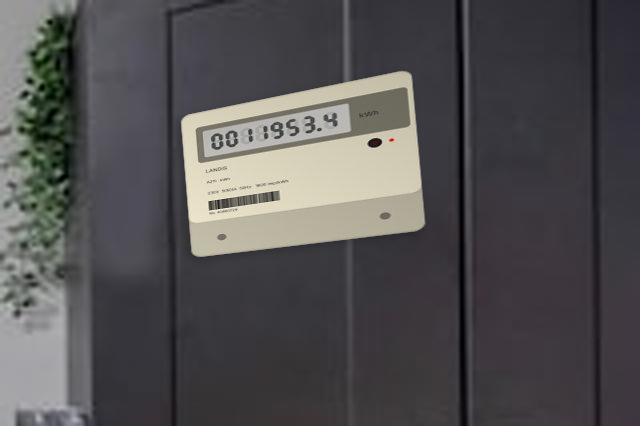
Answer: 11953.4kWh
